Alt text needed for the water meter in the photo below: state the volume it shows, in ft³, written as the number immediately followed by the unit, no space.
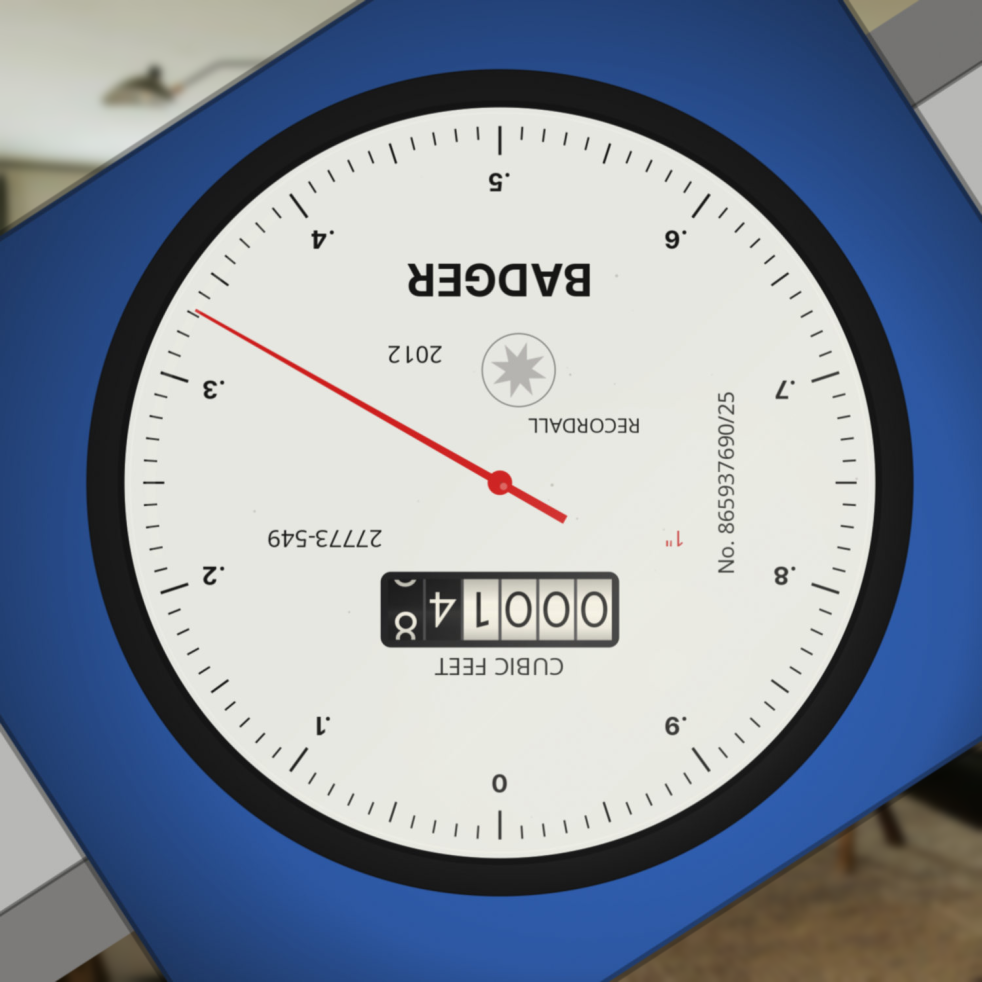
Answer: 148.33ft³
